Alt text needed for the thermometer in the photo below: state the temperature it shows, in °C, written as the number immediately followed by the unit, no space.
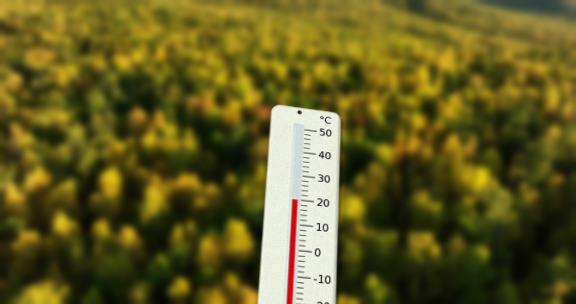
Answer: 20°C
